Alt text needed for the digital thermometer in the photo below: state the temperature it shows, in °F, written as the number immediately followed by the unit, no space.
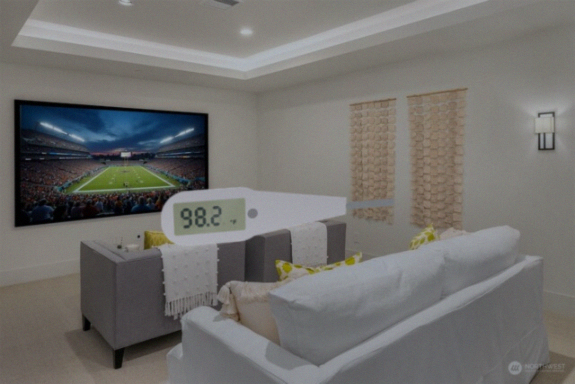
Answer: 98.2°F
